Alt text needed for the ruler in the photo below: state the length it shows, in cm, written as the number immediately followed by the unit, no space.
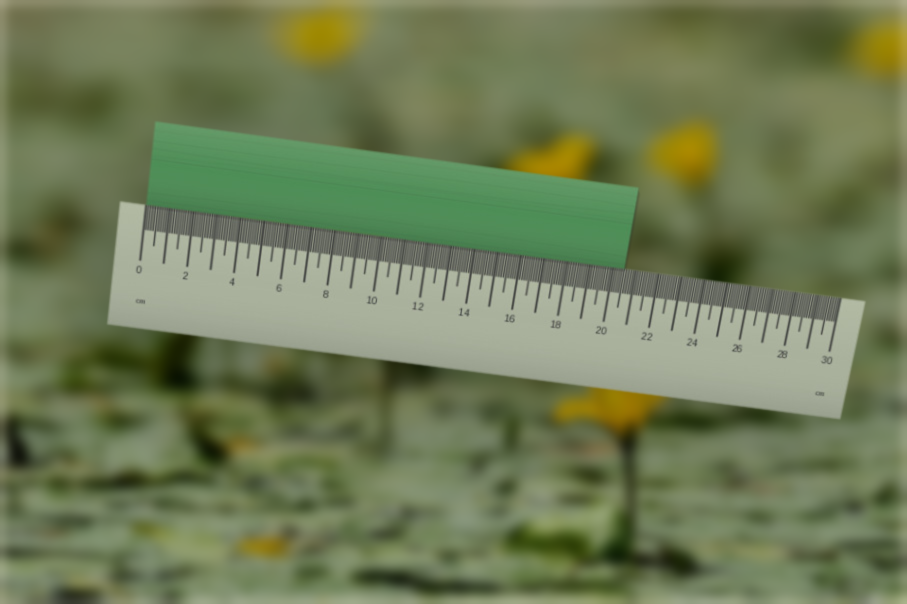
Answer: 20.5cm
